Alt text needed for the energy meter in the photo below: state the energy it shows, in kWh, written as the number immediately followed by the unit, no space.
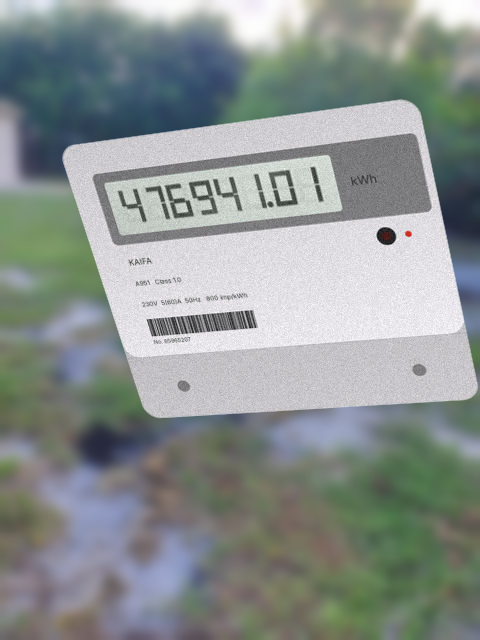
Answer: 476941.01kWh
